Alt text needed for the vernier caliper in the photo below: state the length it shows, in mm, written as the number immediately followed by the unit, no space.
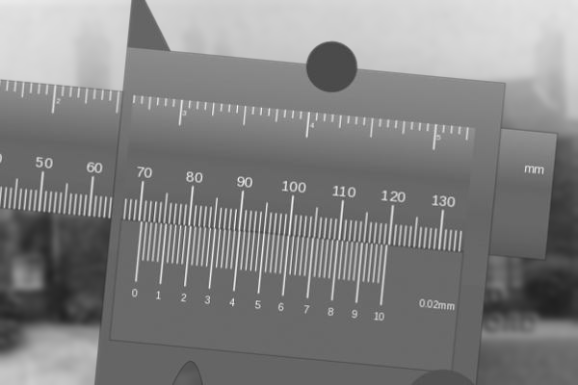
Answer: 70.5mm
